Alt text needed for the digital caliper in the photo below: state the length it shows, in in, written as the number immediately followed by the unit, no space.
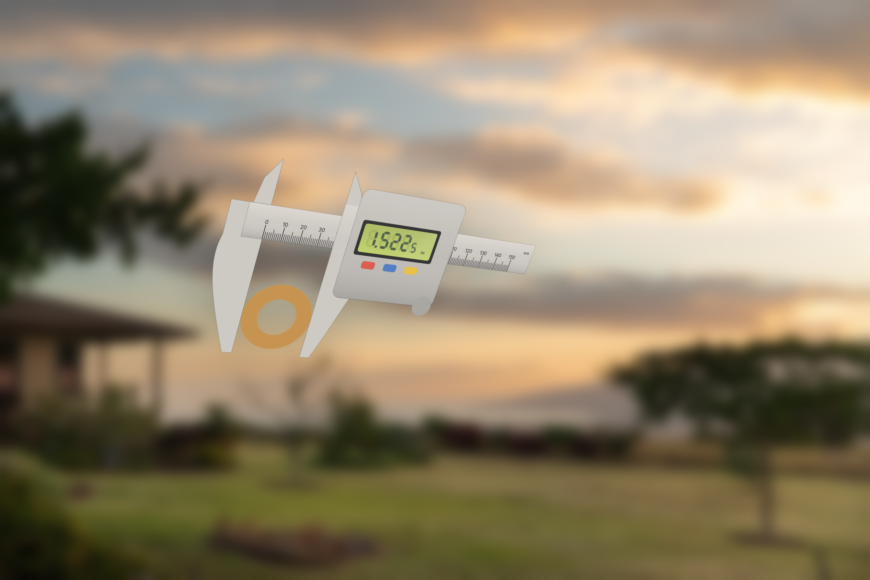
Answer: 1.5225in
